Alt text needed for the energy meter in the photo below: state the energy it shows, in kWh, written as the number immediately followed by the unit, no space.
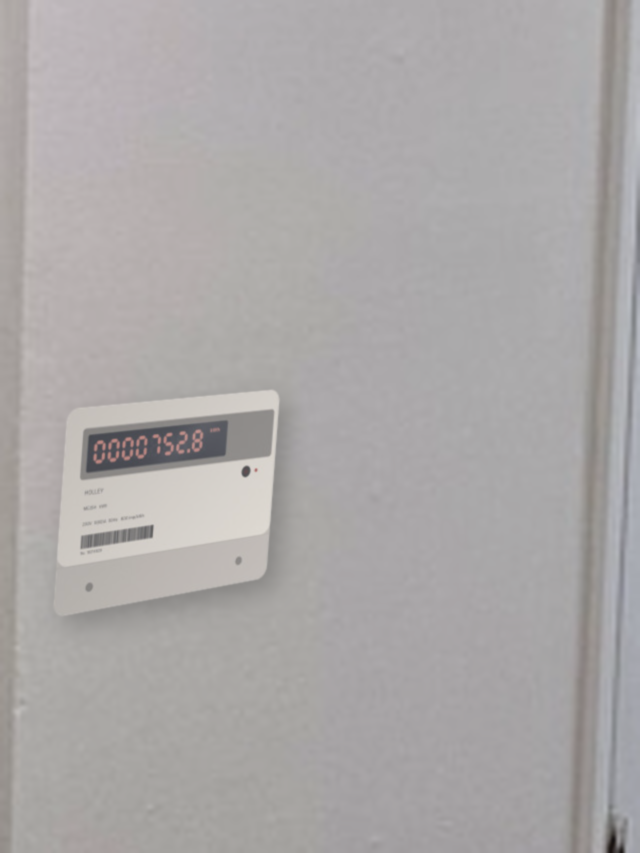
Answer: 752.8kWh
